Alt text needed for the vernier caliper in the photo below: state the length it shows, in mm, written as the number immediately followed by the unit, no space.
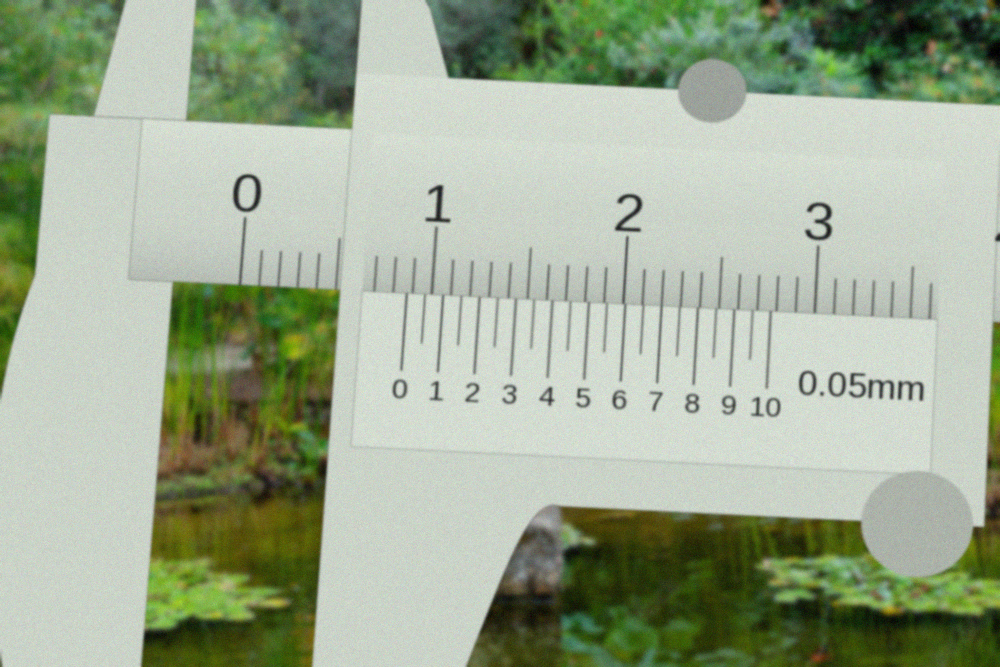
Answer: 8.7mm
